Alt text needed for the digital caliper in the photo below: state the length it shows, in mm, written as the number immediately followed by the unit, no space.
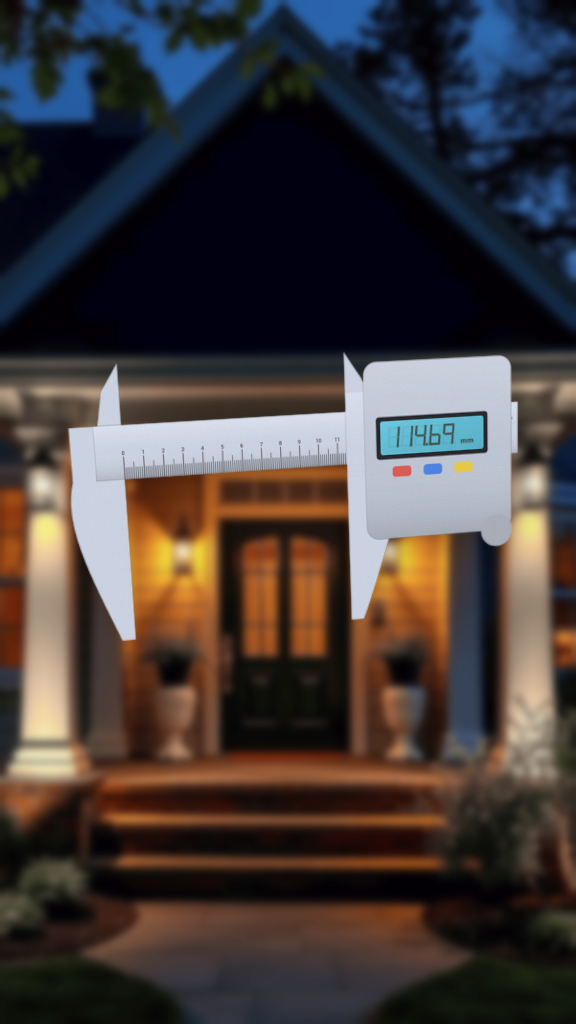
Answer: 114.69mm
